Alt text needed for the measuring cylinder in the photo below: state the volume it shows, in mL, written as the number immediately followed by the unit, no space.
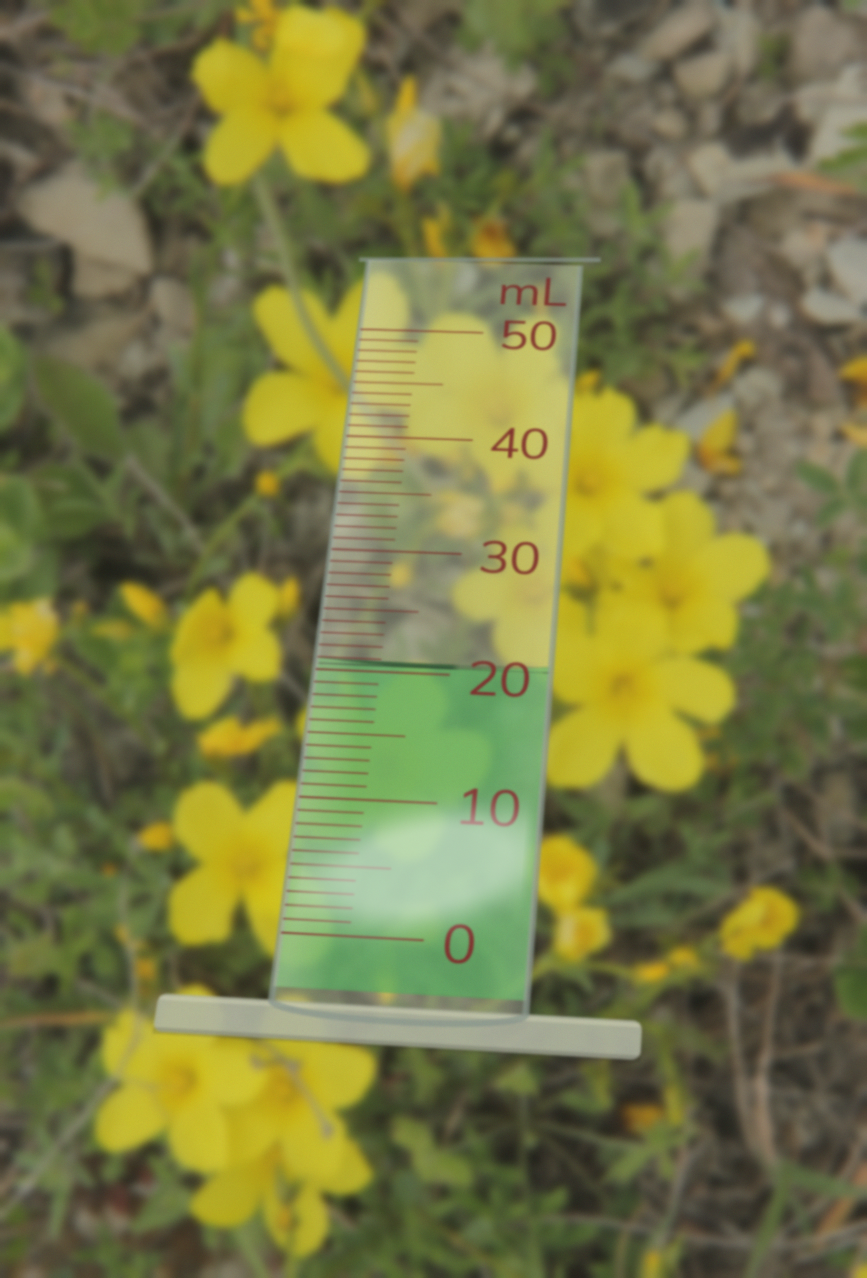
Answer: 20.5mL
